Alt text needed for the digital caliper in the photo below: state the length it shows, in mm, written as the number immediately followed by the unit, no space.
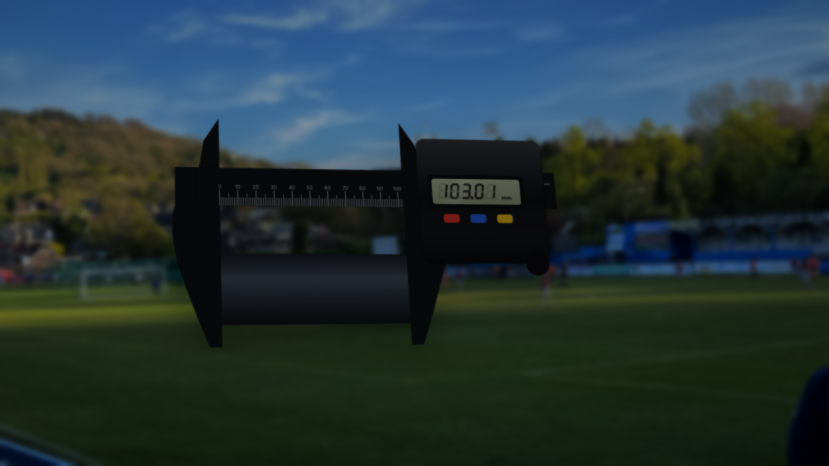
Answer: 103.01mm
